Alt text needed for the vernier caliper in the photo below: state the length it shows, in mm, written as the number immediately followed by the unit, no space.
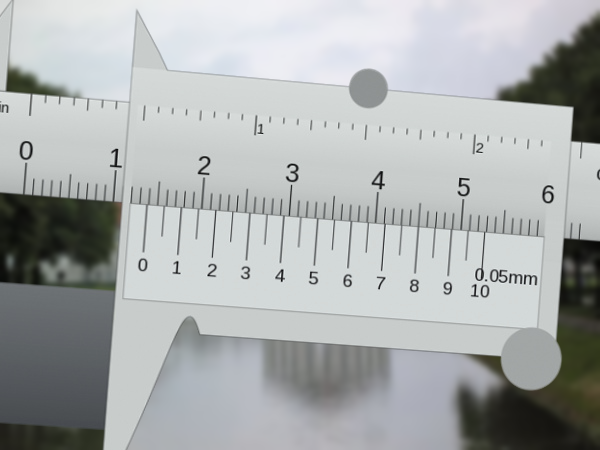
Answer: 13.8mm
